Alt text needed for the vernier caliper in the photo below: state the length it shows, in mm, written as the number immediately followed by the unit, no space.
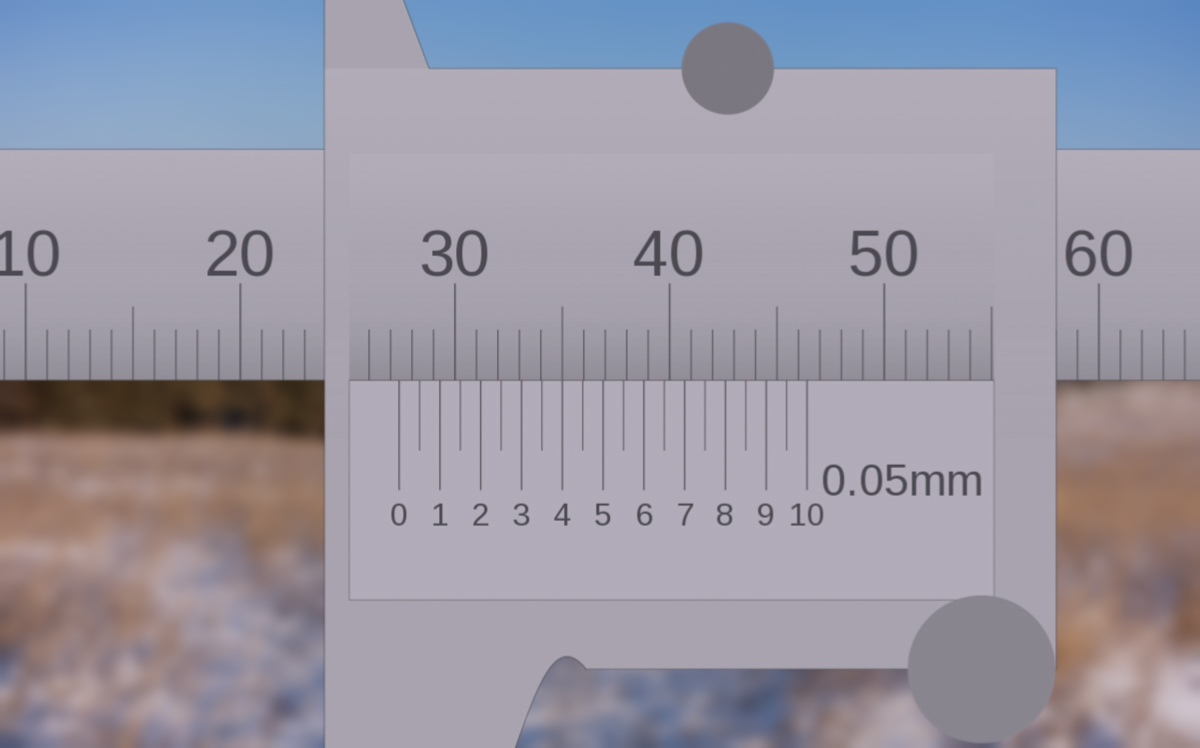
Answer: 27.4mm
